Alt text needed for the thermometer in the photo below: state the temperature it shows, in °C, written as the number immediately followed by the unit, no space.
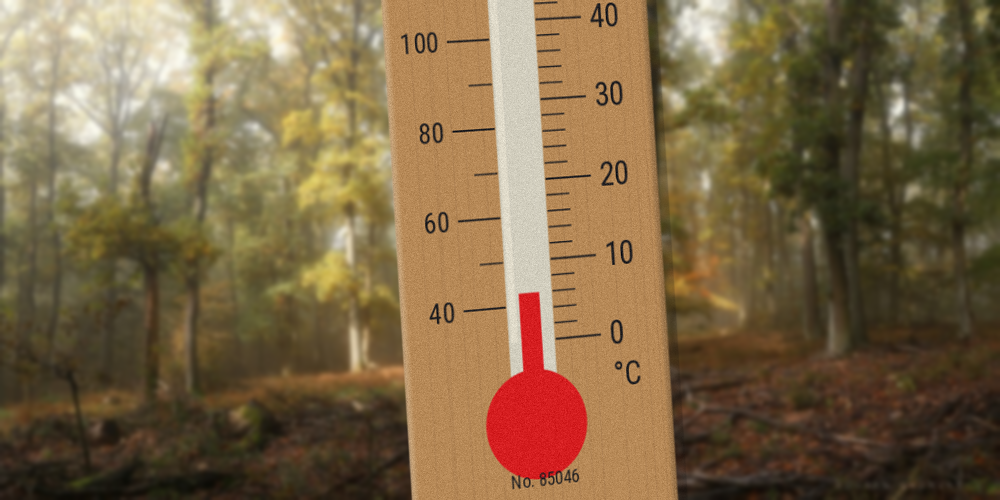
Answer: 6°C
